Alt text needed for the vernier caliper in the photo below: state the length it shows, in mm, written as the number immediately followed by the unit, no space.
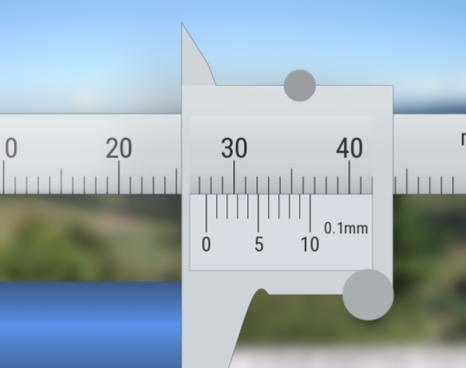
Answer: 27.6mm
